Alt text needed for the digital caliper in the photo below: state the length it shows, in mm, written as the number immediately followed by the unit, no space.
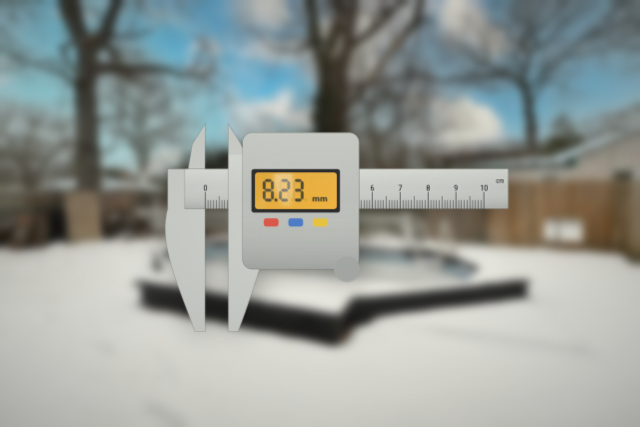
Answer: 8.23mm
